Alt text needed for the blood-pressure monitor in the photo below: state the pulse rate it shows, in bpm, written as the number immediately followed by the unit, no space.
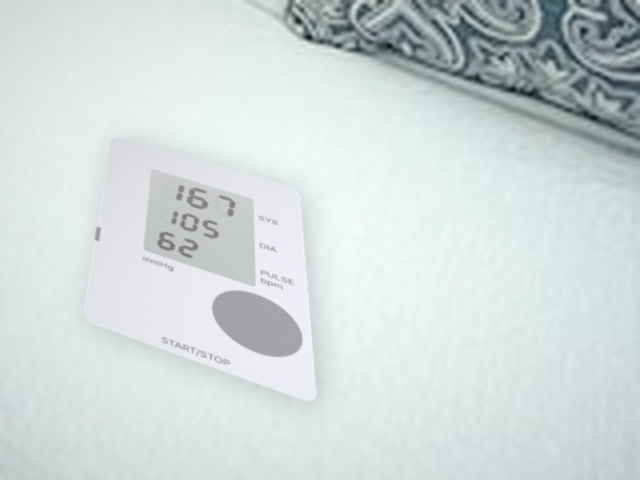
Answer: 62bpm
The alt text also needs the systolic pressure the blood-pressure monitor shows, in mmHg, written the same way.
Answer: 167mmHg
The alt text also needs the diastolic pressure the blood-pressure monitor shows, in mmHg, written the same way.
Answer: 105mmHg
